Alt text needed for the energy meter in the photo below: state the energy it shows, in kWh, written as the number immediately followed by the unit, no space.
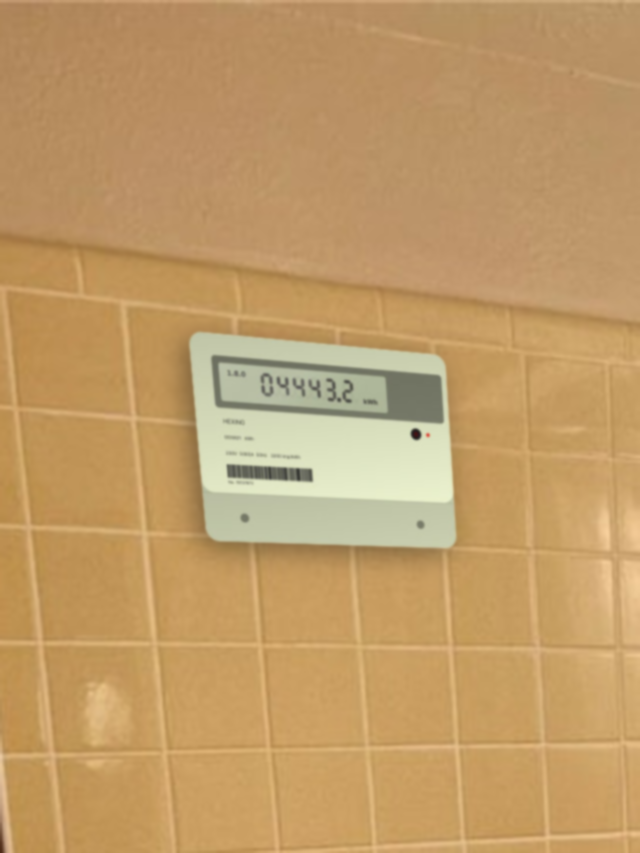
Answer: 4443.2kWh
